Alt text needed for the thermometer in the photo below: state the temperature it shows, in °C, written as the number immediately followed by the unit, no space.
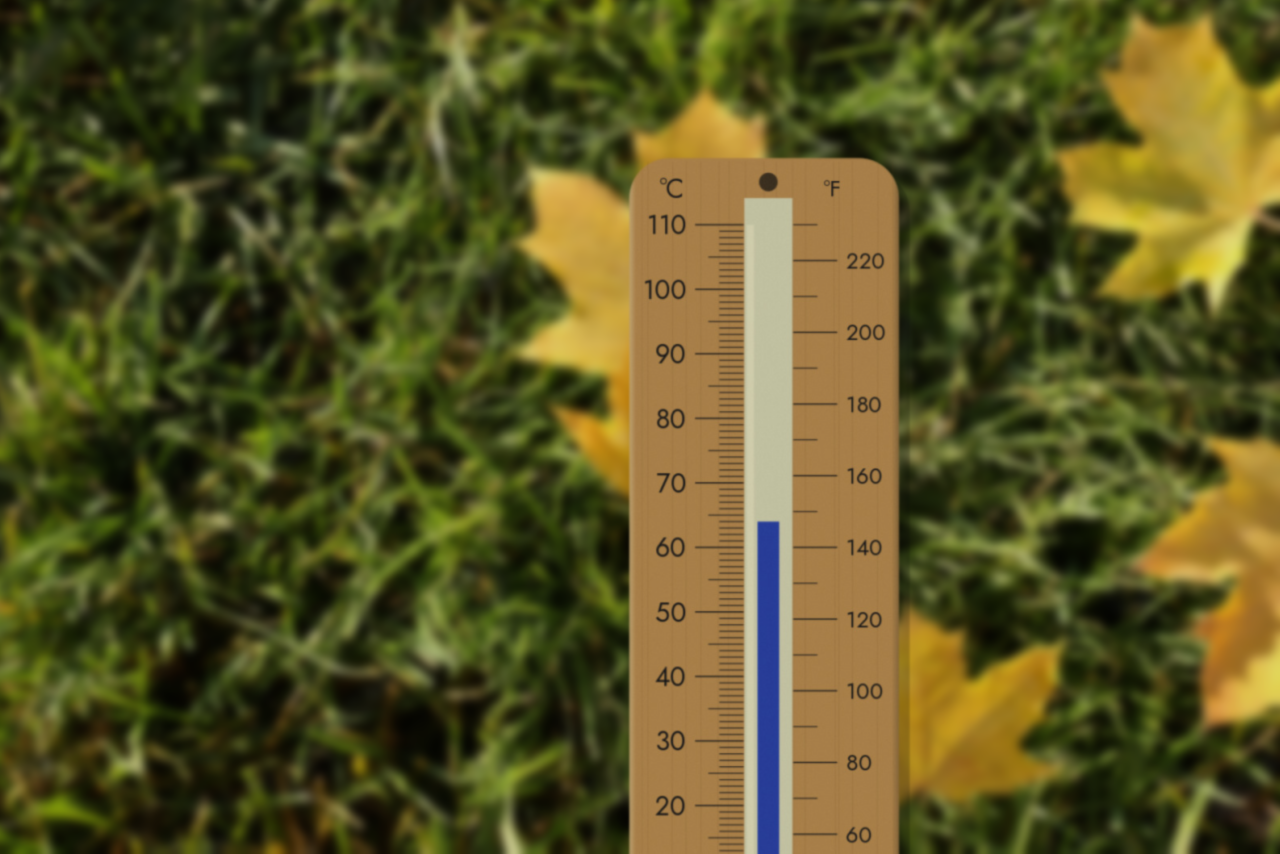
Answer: 64°C
